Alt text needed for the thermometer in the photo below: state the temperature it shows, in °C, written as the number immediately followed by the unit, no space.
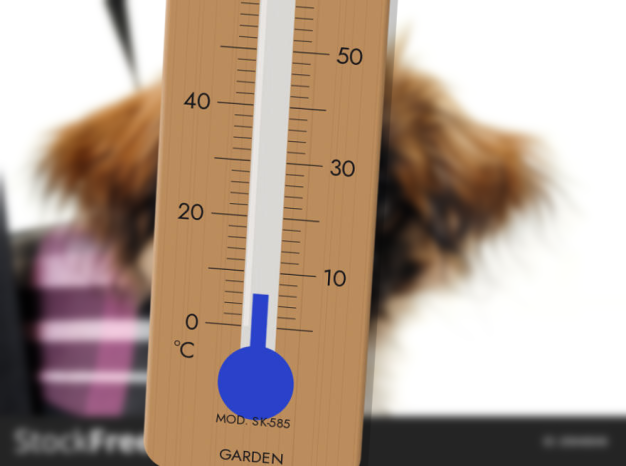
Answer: 6°C
